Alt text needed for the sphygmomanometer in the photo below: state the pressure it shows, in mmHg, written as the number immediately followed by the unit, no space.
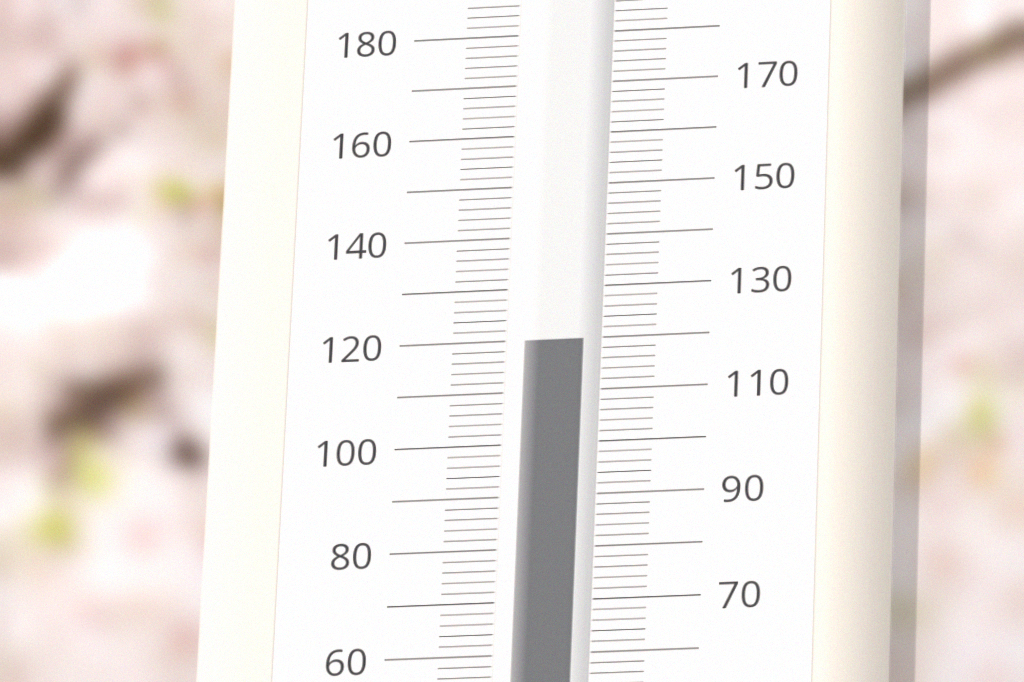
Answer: 120mmHg
